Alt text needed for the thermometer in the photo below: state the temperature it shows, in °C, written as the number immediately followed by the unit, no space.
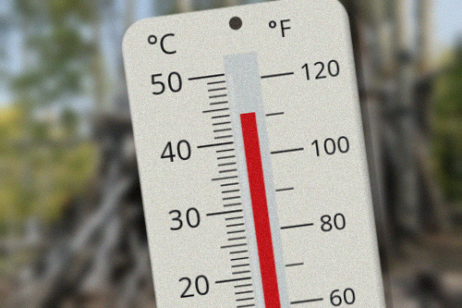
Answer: 44°C
